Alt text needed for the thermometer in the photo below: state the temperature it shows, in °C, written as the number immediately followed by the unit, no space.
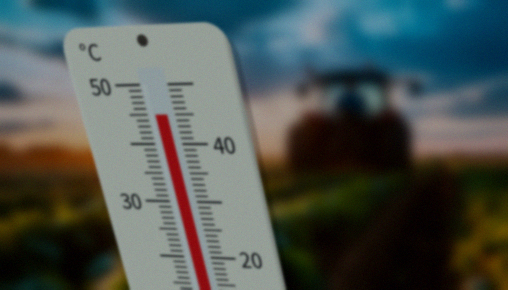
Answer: 45°C
